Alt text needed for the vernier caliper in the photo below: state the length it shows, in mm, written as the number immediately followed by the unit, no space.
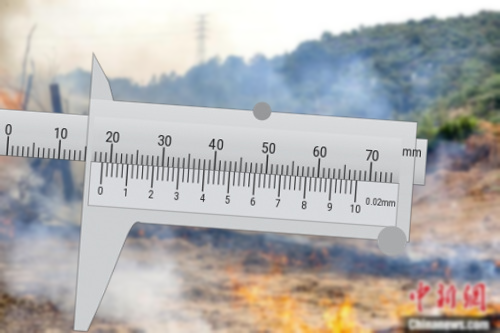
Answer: 18.4mm
